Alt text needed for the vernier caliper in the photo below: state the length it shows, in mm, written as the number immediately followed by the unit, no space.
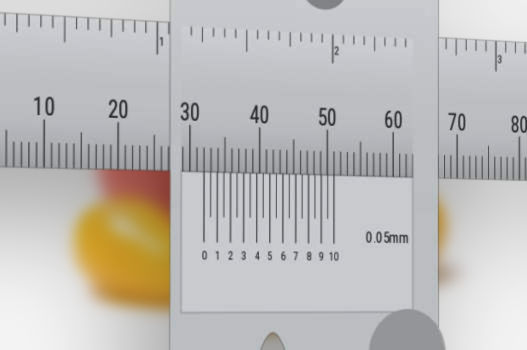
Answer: 32.0mm
